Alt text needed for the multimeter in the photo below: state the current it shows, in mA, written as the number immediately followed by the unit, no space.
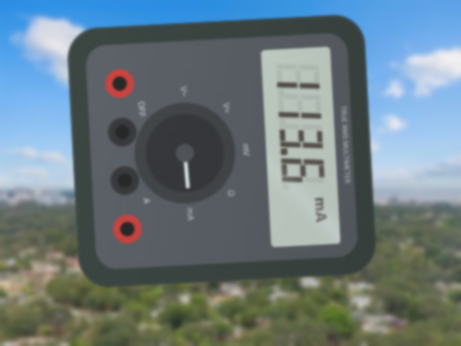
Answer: 113.6mA
